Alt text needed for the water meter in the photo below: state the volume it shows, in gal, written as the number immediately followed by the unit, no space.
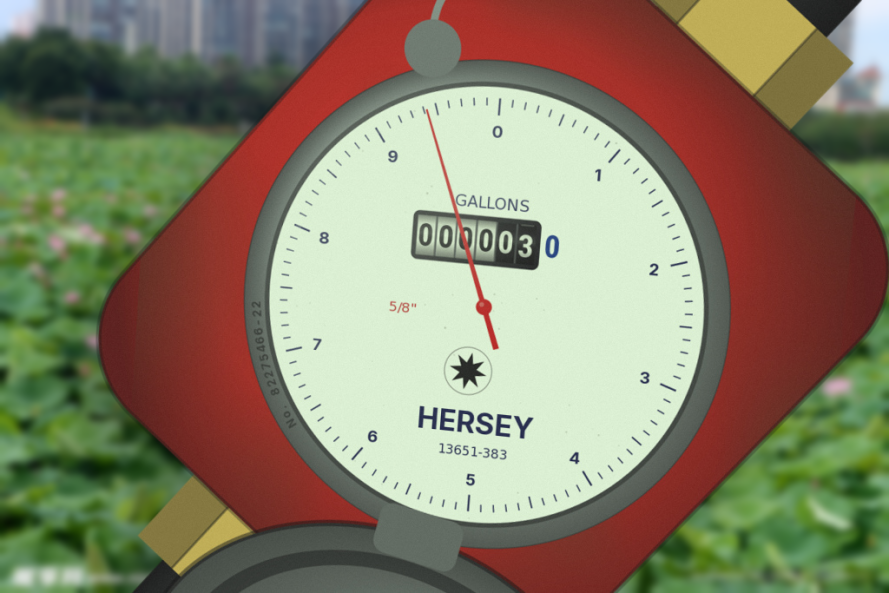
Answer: 29.4gal
